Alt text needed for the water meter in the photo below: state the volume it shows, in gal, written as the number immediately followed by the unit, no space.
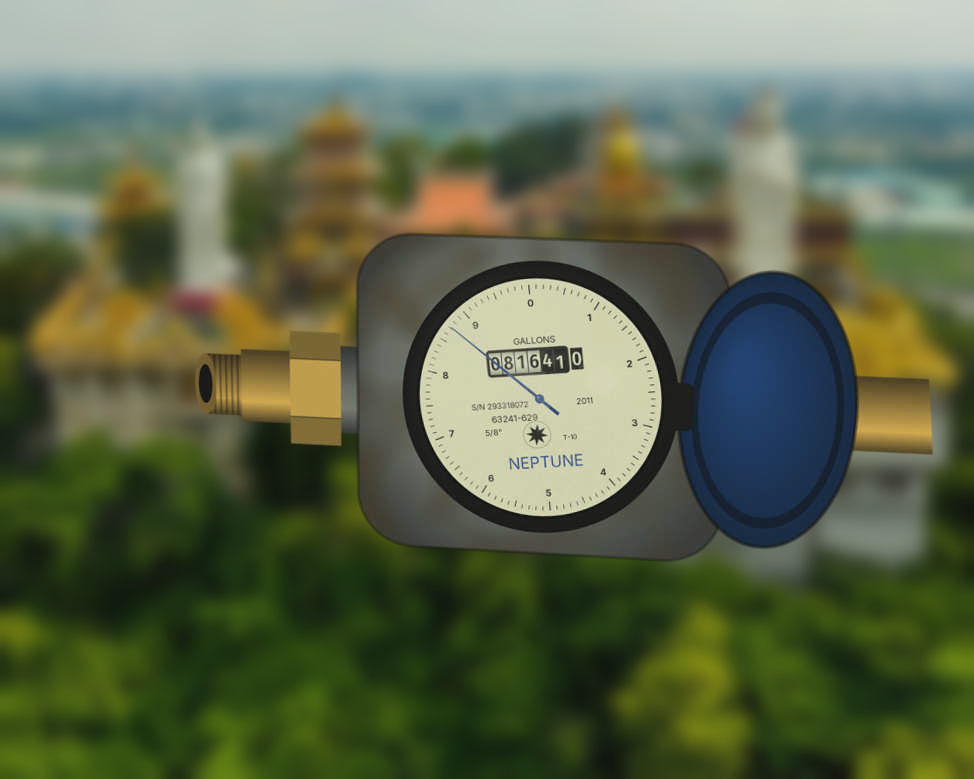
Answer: 816408.7gal
